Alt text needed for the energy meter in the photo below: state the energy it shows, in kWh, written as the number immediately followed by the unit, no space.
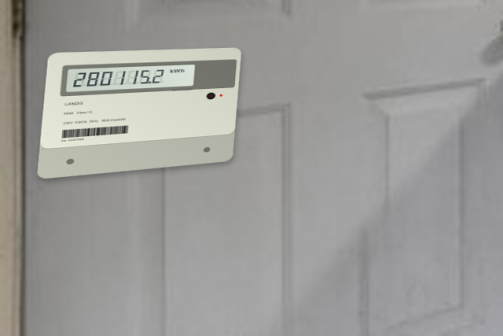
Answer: 280115.2kWh
